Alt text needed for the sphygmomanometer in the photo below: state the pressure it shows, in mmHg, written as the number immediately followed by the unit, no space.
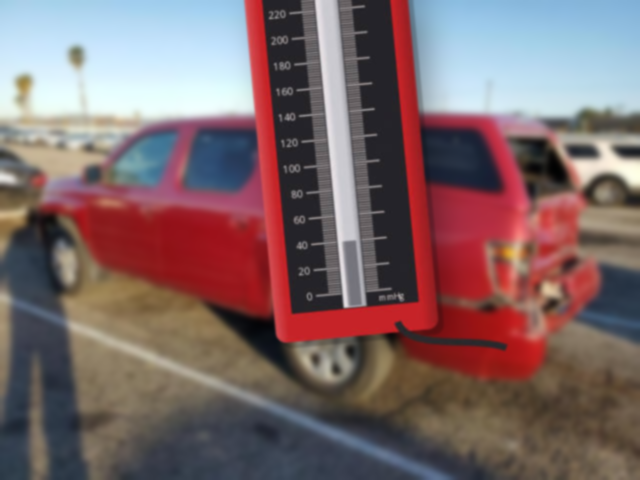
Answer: 40mmHg
